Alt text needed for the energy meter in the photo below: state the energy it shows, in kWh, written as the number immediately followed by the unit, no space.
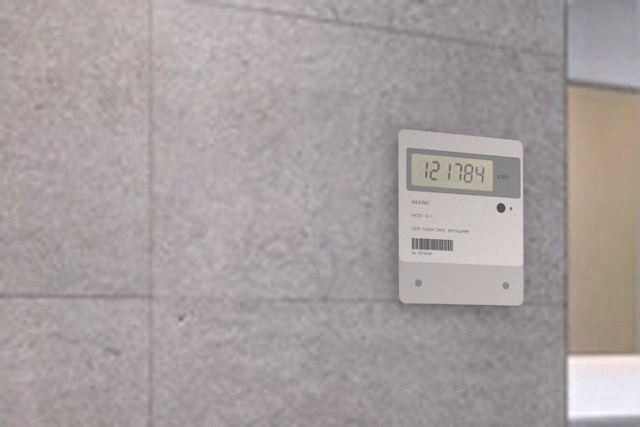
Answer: 121784kWh
